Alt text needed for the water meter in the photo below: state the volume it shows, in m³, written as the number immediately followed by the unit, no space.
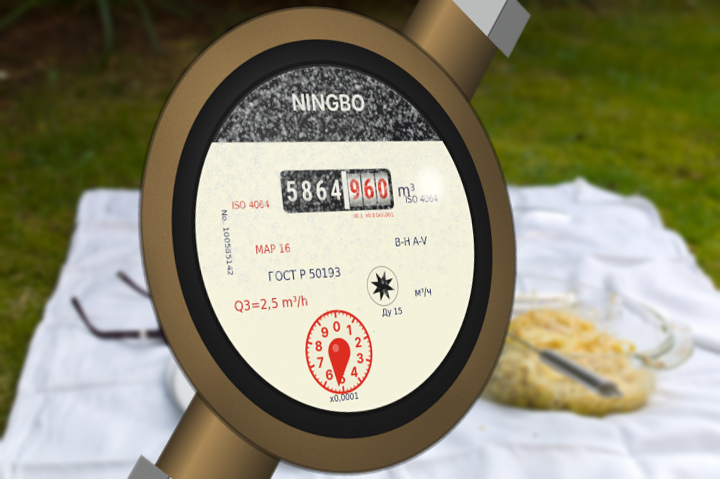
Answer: 5864.9605m³
